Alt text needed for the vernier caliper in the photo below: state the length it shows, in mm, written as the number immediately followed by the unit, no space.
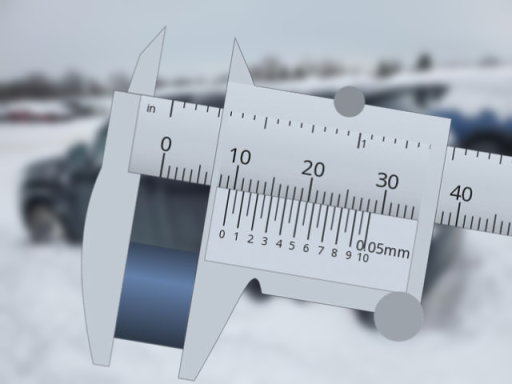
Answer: 9.4mm
